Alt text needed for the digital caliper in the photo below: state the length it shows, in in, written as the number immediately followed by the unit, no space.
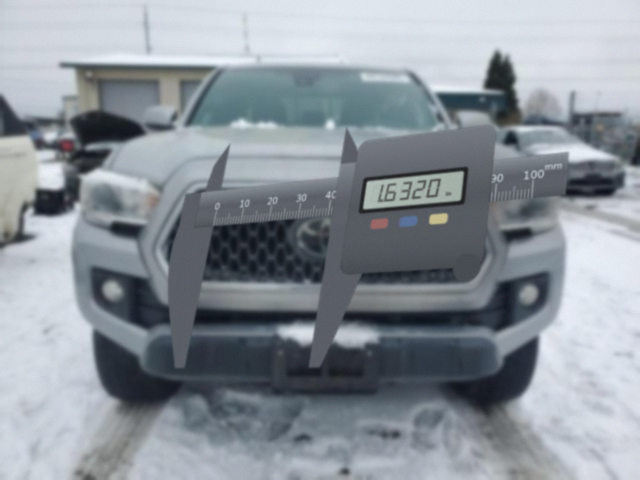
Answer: 1.6320in
